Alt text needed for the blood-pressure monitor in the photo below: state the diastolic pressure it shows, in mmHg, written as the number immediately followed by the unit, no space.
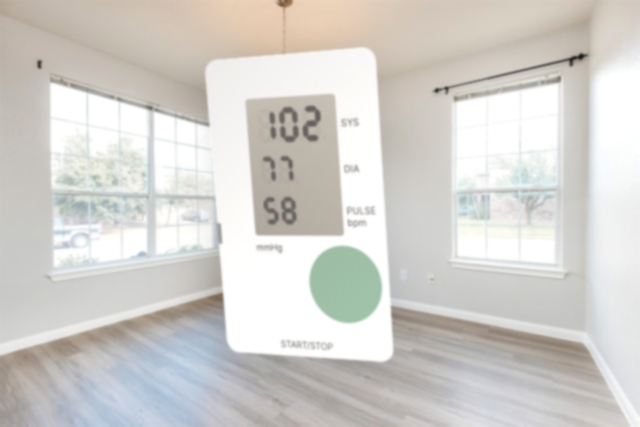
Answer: 77mmHg
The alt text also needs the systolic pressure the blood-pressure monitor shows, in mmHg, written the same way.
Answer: 102mmHg
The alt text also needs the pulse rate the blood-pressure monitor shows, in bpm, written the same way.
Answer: 58bpm
